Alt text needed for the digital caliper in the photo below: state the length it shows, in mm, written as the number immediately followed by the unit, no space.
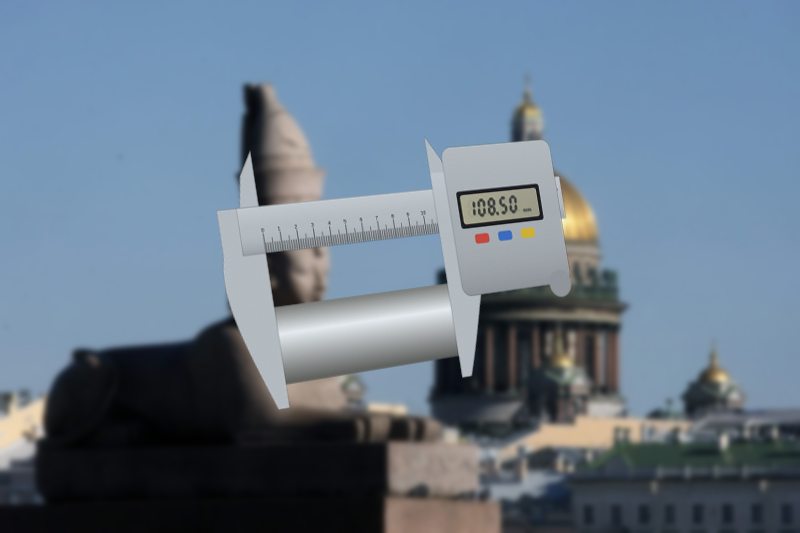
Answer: 108.50mm
